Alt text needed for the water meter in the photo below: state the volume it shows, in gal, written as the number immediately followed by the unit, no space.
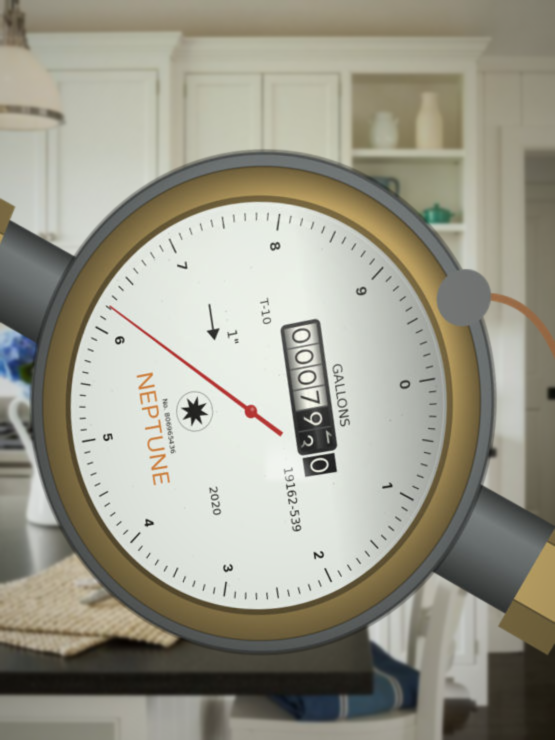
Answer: 7926.2gal
